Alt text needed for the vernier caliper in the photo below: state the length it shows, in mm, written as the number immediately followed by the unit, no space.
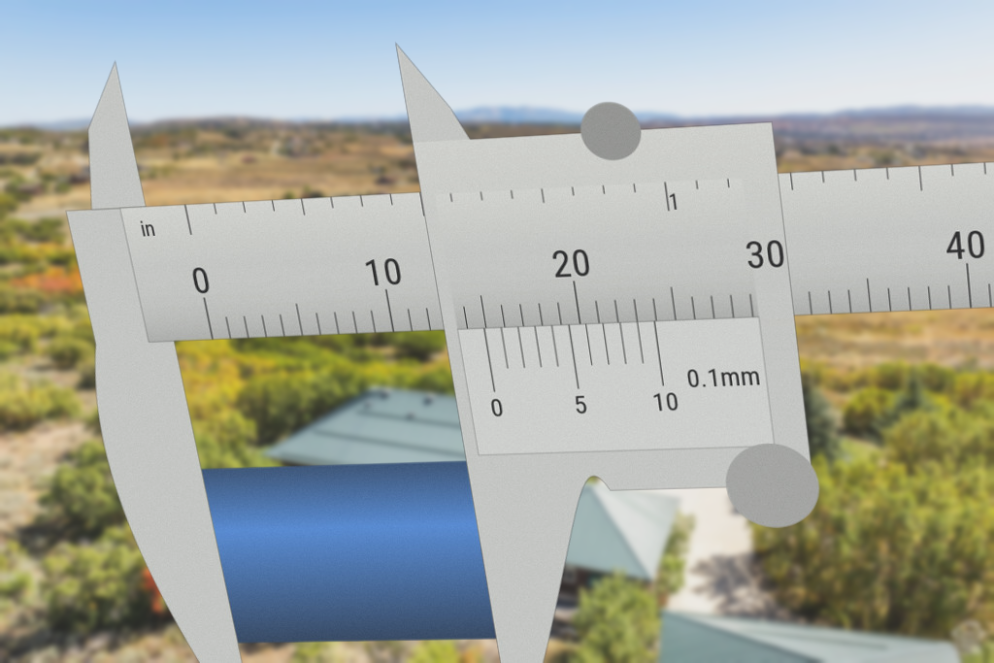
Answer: 14.9mm
